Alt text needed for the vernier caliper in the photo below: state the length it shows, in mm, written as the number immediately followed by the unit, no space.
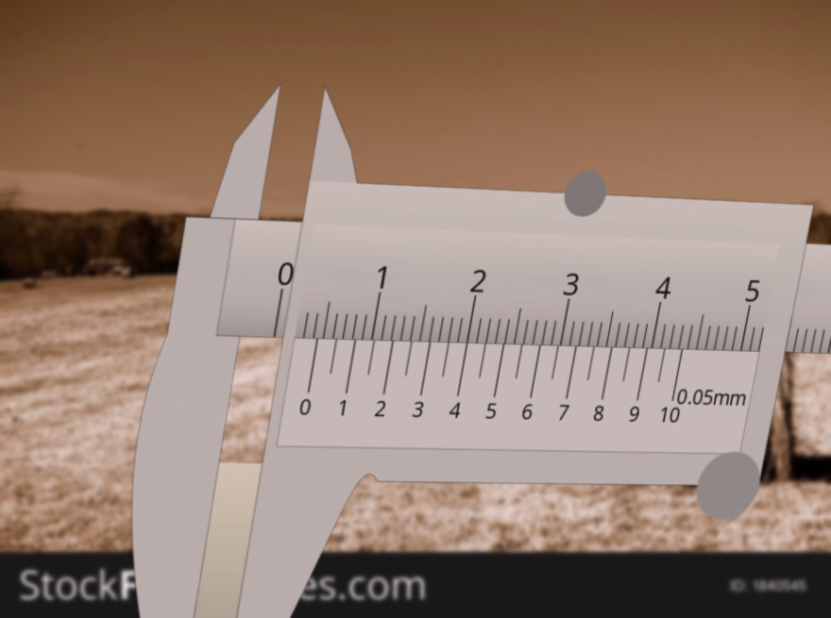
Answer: 4.4mm
